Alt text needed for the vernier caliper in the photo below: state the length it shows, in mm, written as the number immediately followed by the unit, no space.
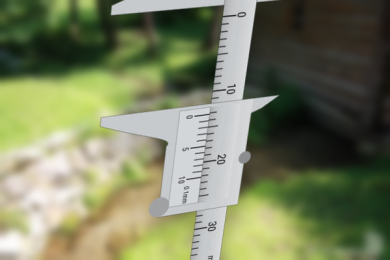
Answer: 13.2mm
